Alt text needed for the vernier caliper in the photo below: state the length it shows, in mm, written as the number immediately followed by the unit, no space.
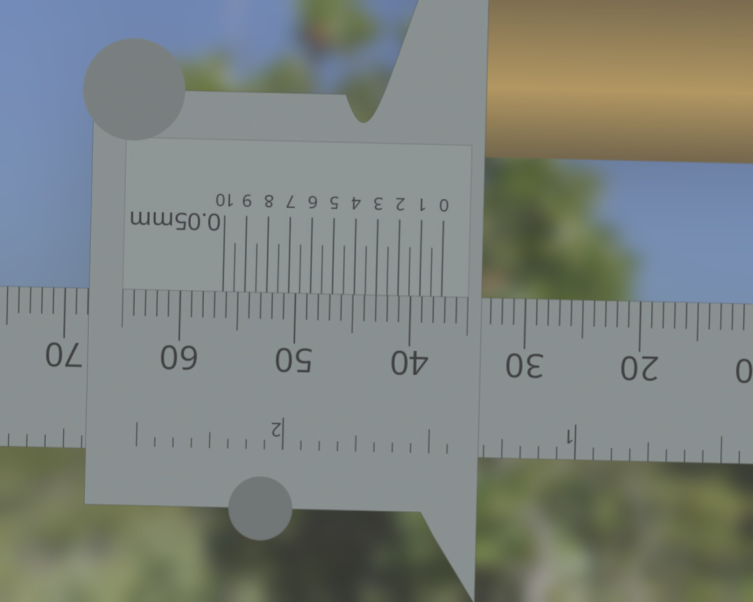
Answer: 37.3mm
